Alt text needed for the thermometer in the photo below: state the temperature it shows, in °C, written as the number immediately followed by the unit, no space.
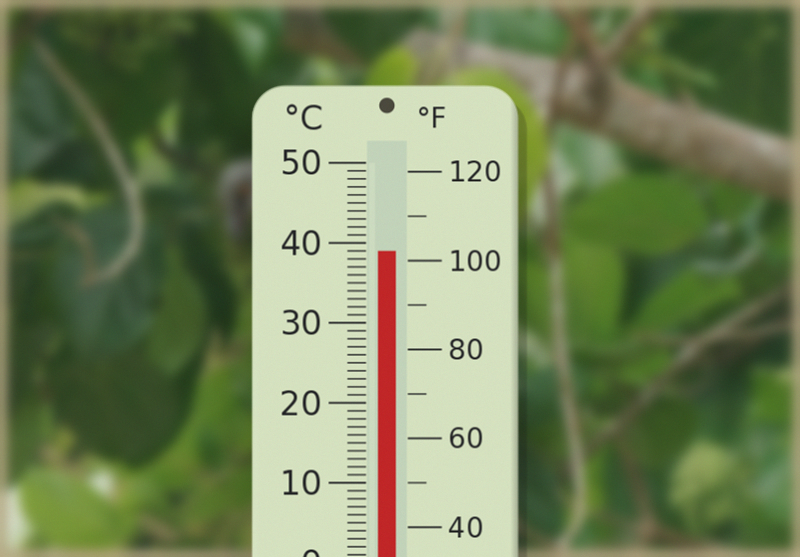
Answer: 39°C
